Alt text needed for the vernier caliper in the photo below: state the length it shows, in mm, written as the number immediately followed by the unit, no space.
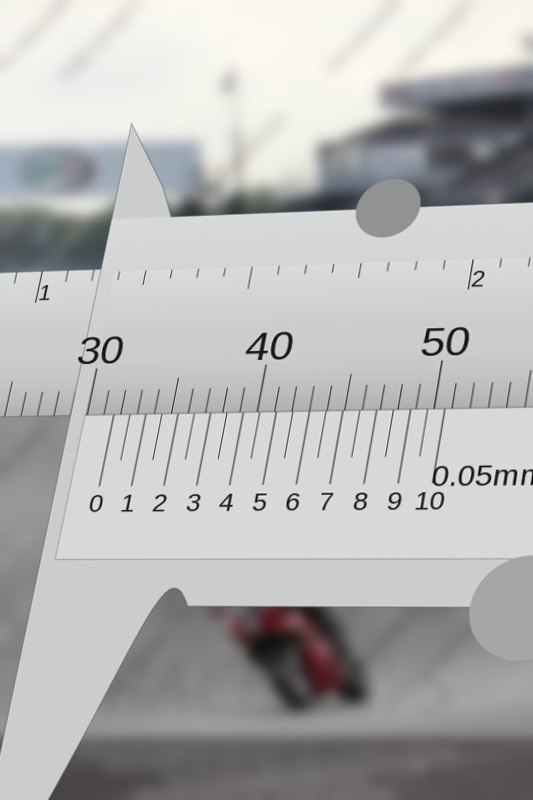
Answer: 31.6mm
